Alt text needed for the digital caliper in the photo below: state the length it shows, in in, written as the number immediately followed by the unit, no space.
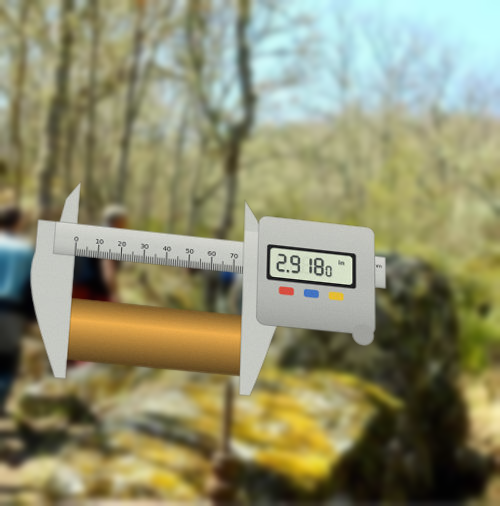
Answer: 2.9180in
